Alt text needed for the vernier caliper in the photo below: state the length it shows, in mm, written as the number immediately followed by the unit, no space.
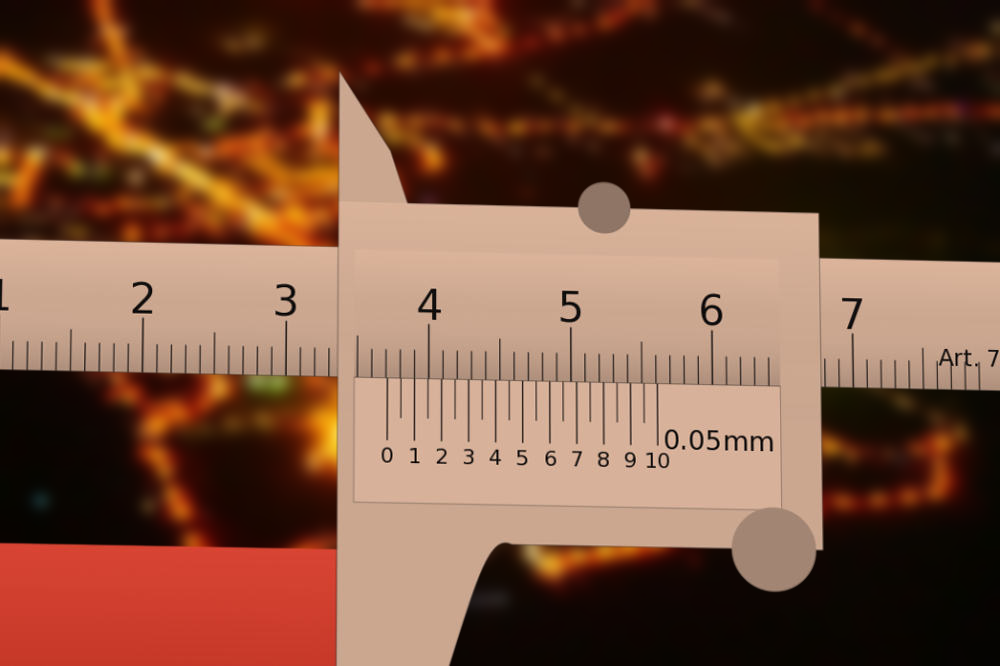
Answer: 37.1mm
